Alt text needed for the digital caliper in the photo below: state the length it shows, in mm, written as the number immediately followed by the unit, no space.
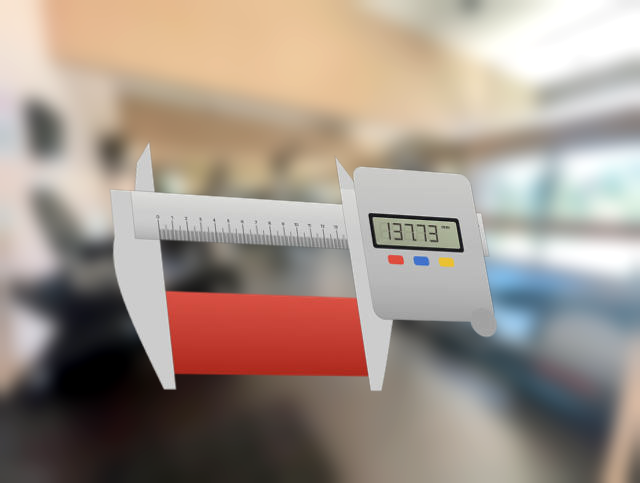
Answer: 137.73mm
